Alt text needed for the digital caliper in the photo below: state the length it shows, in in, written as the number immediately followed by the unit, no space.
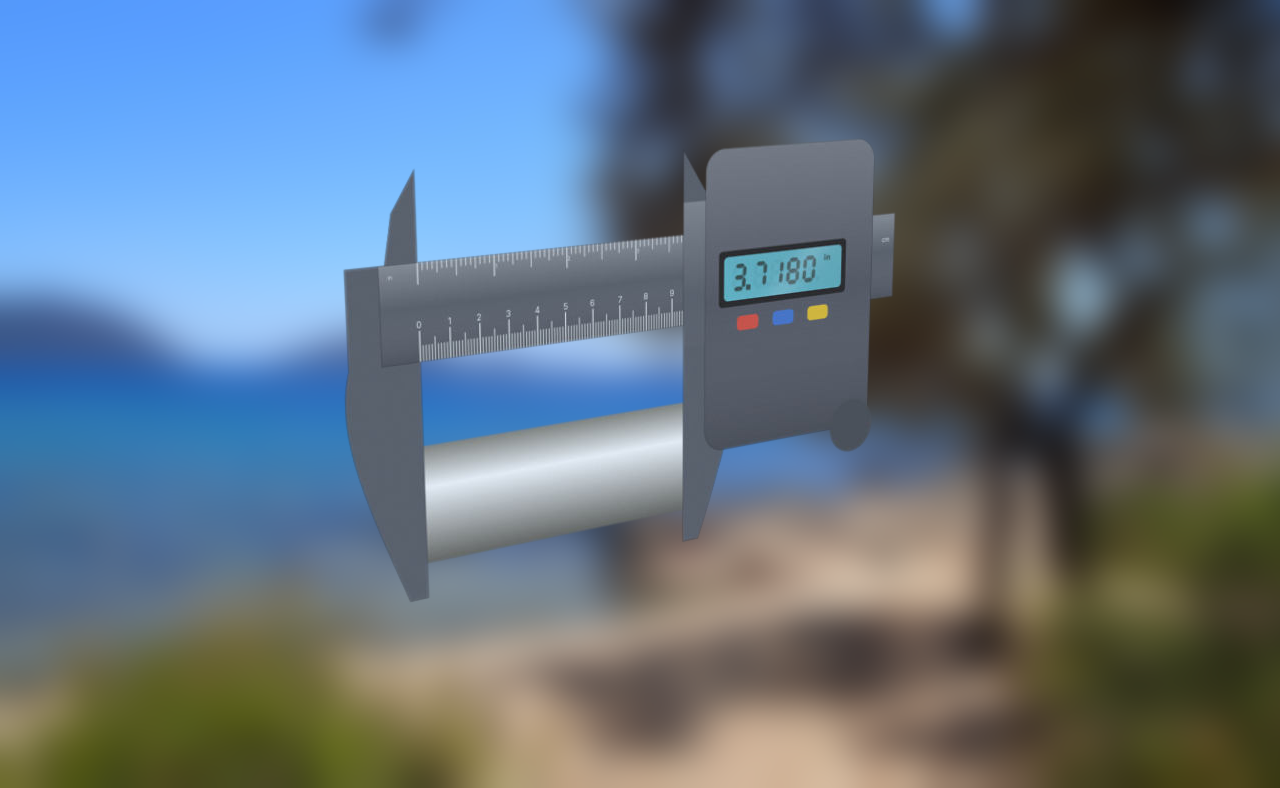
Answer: 3.7180in
